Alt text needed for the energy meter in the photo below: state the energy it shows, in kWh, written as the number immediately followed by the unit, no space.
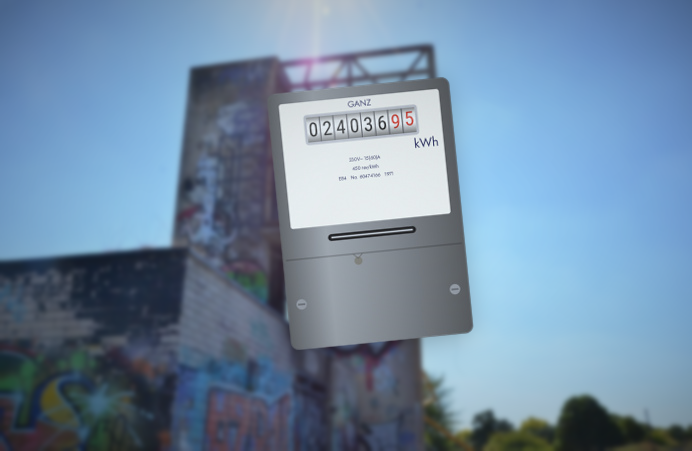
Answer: 24036.95kWh
